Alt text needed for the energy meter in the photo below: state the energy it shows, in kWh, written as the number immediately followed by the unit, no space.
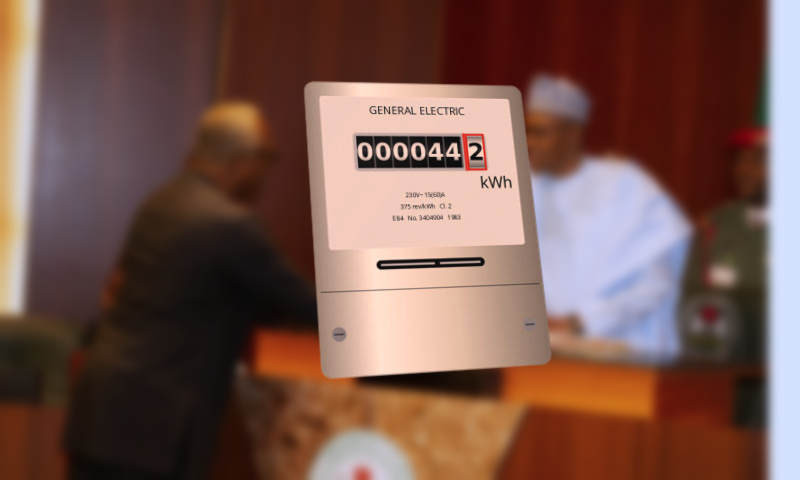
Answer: 44.2kWh
